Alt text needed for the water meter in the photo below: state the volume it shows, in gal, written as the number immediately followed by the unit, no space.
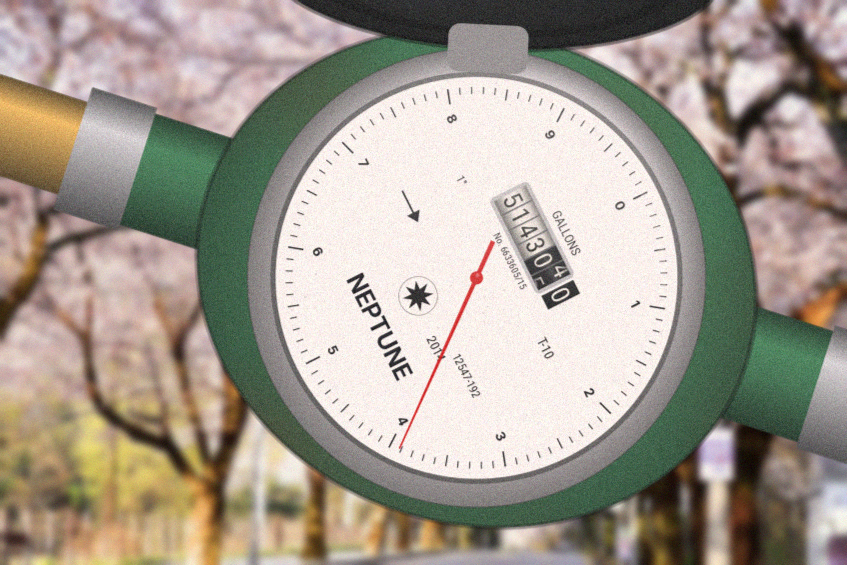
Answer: 5143043.9gal
